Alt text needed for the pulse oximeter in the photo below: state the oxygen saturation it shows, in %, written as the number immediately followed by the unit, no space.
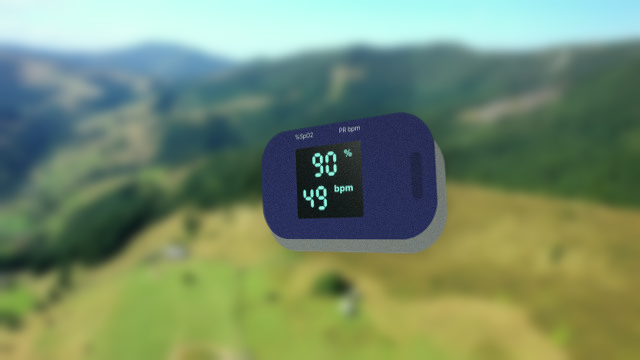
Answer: 90%
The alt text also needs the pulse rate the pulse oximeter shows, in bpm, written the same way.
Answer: 49bpm
